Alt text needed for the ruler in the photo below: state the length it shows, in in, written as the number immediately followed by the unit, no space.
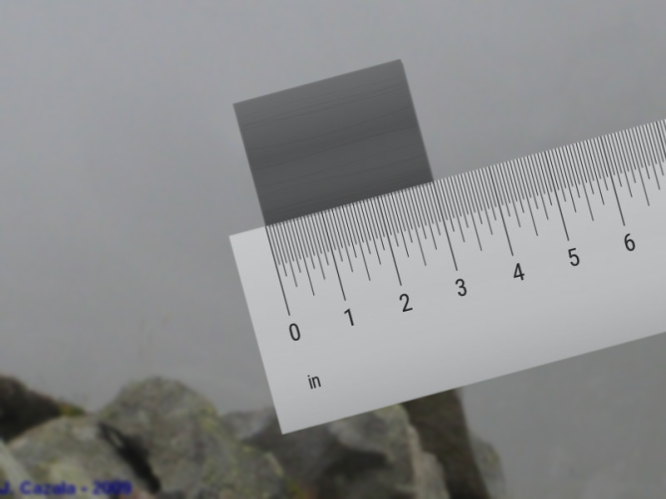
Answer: 3in
